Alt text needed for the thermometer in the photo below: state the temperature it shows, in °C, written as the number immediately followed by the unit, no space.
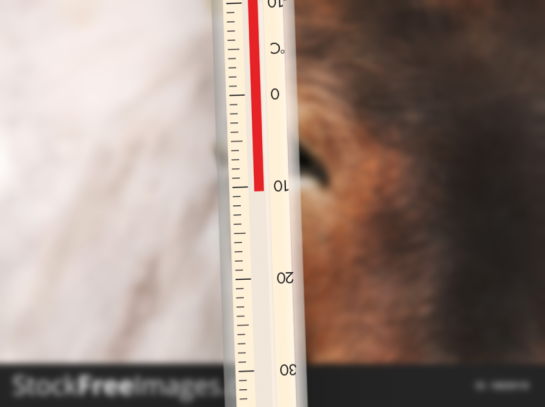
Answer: 10.5°C
